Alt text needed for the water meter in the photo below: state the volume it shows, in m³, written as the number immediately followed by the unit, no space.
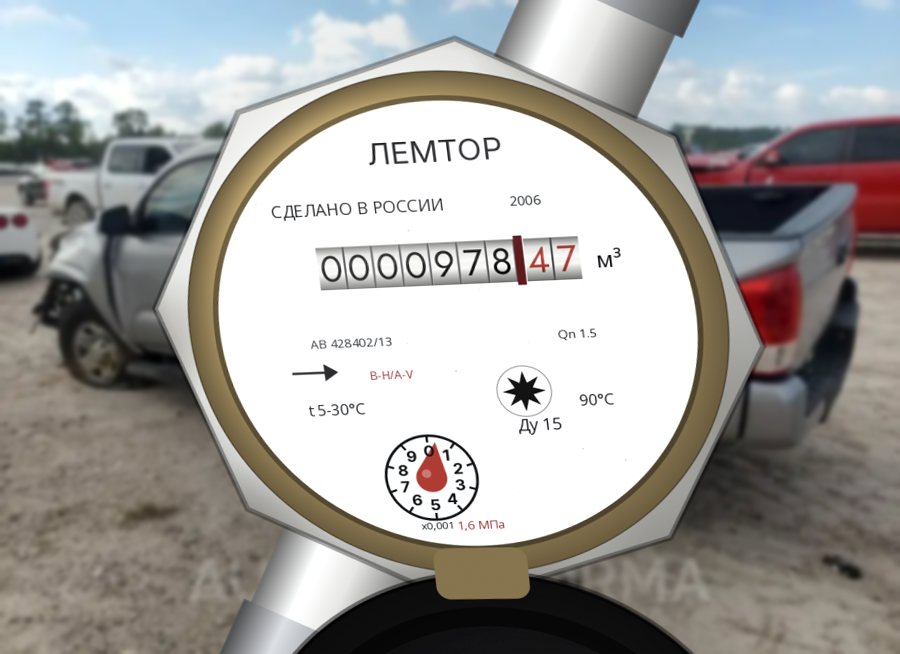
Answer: 978.470m³
